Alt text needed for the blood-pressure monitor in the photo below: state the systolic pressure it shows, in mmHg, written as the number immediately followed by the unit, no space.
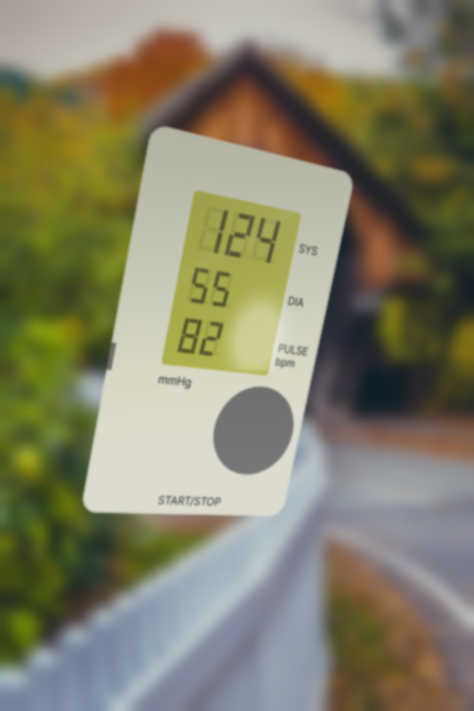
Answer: 124mmHg
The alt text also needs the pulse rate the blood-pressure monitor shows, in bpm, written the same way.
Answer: 82bpm
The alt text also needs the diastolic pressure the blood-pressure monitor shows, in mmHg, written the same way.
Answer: 55mmHg
